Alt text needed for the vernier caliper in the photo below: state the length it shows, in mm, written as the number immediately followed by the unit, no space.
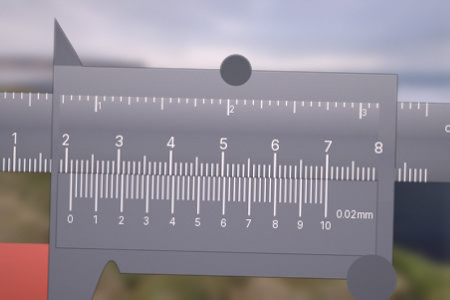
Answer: 21.0mm
